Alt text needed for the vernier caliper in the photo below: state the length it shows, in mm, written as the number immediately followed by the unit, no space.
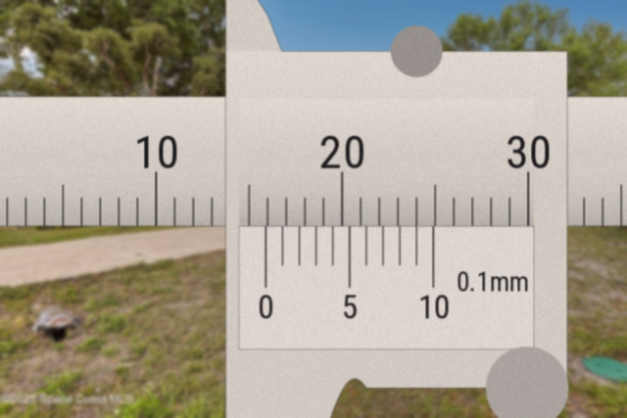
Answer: 15.9mm
